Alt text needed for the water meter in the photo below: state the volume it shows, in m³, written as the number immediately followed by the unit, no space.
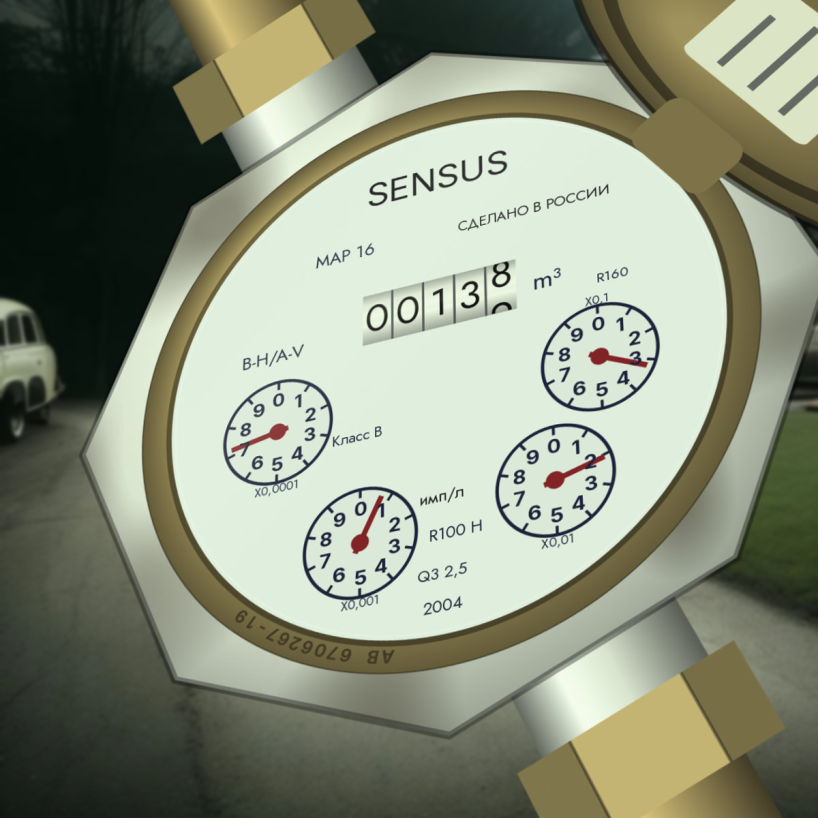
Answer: 138.3207m³
